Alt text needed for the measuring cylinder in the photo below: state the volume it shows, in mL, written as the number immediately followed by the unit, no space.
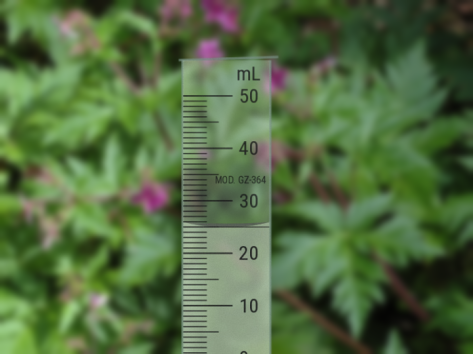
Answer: 25mL
